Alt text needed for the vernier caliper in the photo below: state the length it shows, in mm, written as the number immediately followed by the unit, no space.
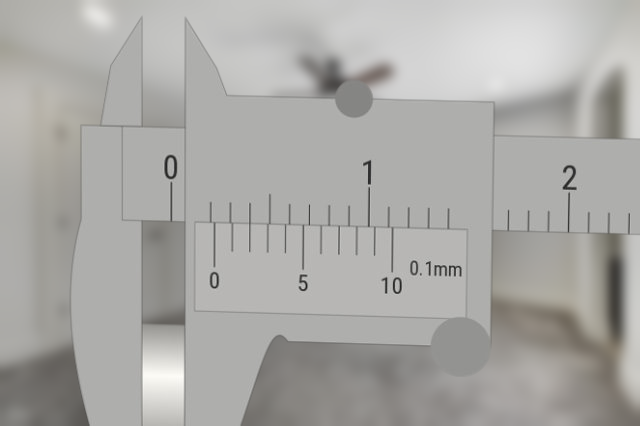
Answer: 2.2mm
